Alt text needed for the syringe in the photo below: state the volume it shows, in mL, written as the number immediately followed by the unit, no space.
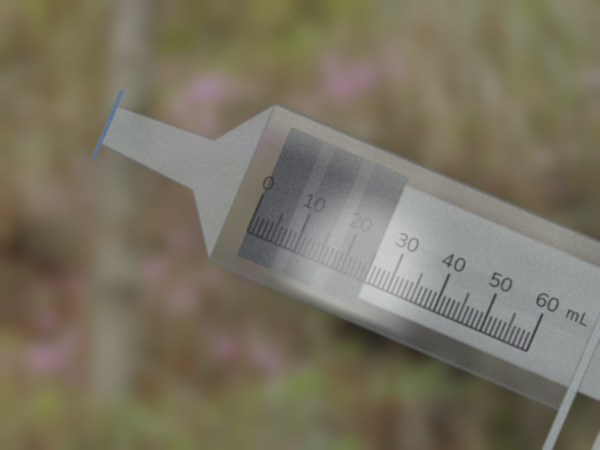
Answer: 0mL
